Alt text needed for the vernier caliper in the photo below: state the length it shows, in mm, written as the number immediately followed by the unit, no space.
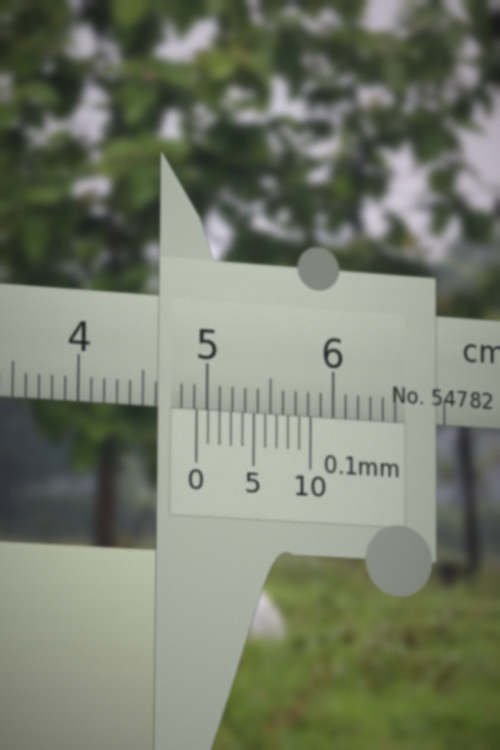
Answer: 49.2mm
